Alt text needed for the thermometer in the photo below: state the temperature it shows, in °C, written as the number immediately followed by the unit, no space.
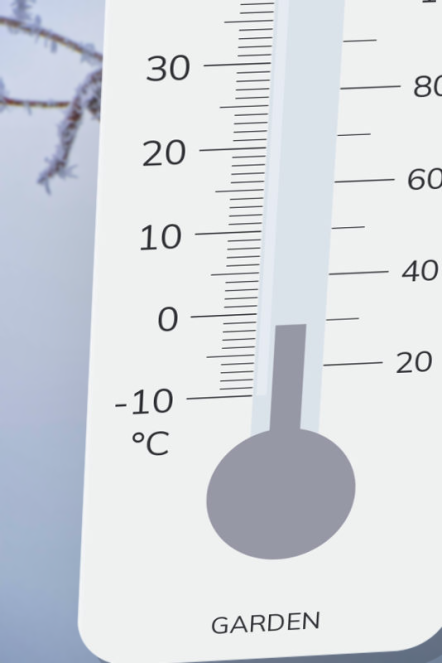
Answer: -1.5°C
